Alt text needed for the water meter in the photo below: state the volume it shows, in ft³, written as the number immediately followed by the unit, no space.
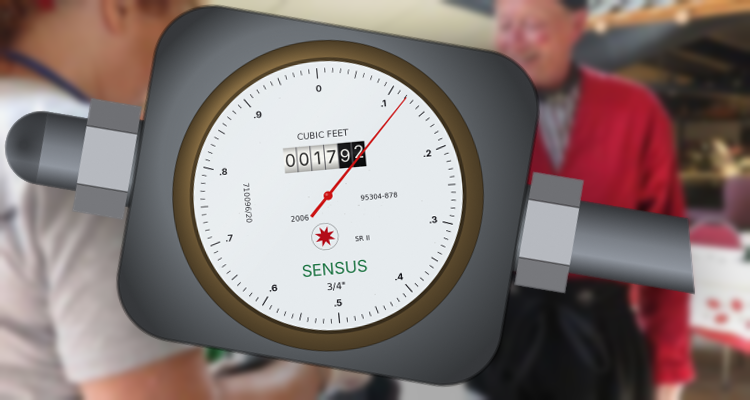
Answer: 1792.12ft³
